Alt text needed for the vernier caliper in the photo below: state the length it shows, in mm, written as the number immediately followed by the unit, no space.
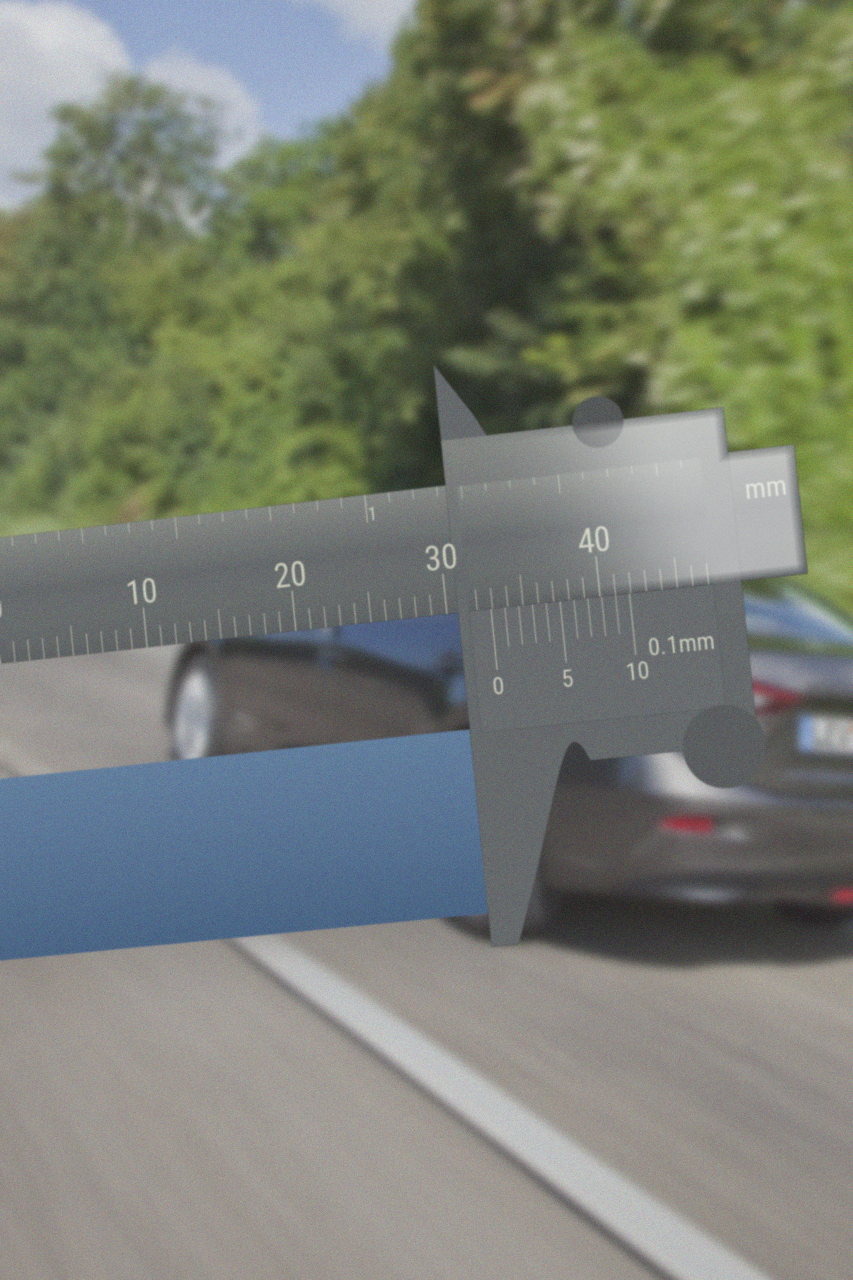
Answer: 32.9mm
